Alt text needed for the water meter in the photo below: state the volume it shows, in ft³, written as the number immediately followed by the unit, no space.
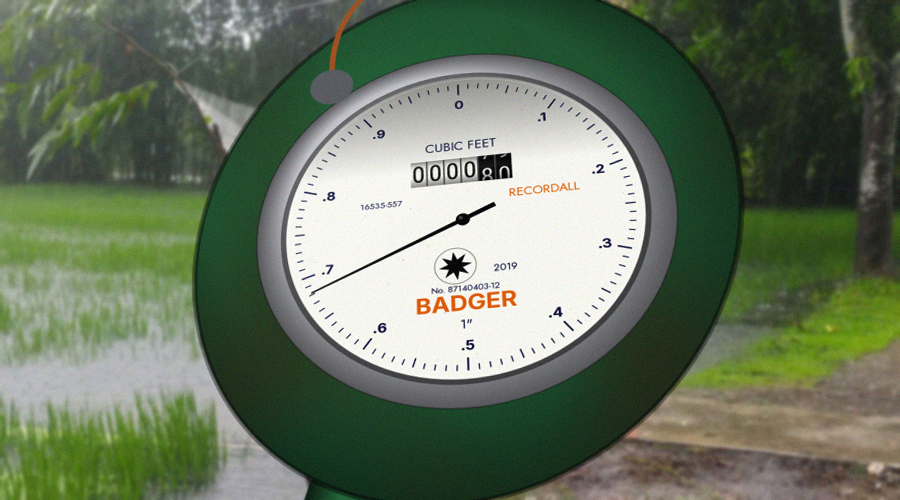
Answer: 79.68ft³
